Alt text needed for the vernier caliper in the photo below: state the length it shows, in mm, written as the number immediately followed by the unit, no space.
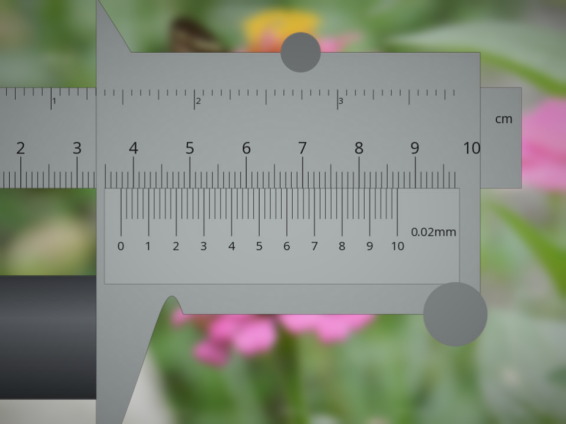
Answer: 37.8mm
